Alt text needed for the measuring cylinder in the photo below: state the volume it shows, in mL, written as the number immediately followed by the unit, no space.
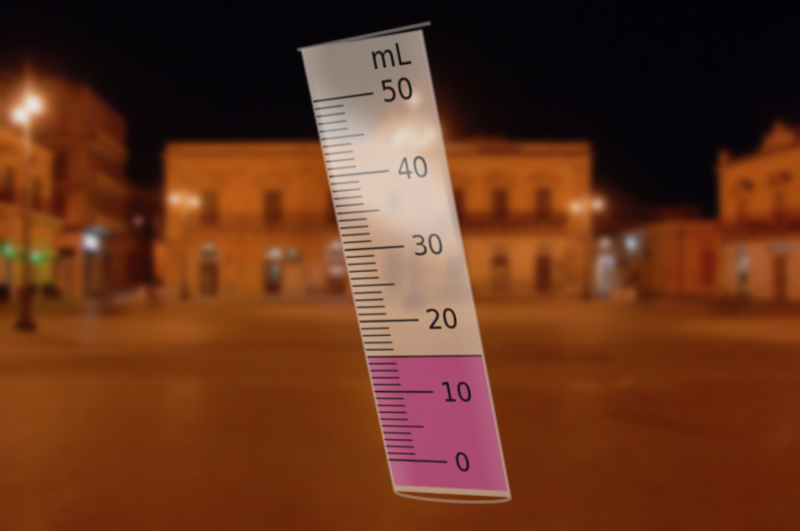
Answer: 15mL
